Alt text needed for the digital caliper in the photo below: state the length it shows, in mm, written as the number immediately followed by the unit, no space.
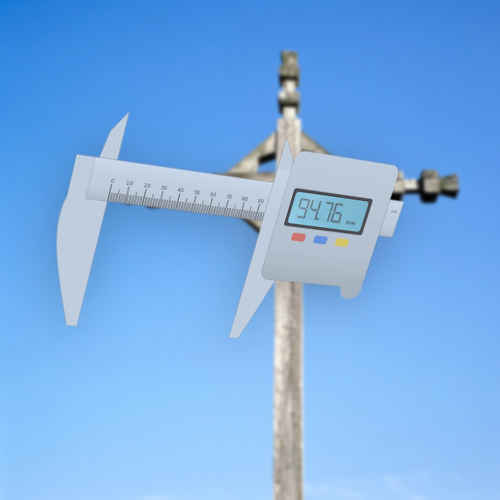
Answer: 94.76mm
